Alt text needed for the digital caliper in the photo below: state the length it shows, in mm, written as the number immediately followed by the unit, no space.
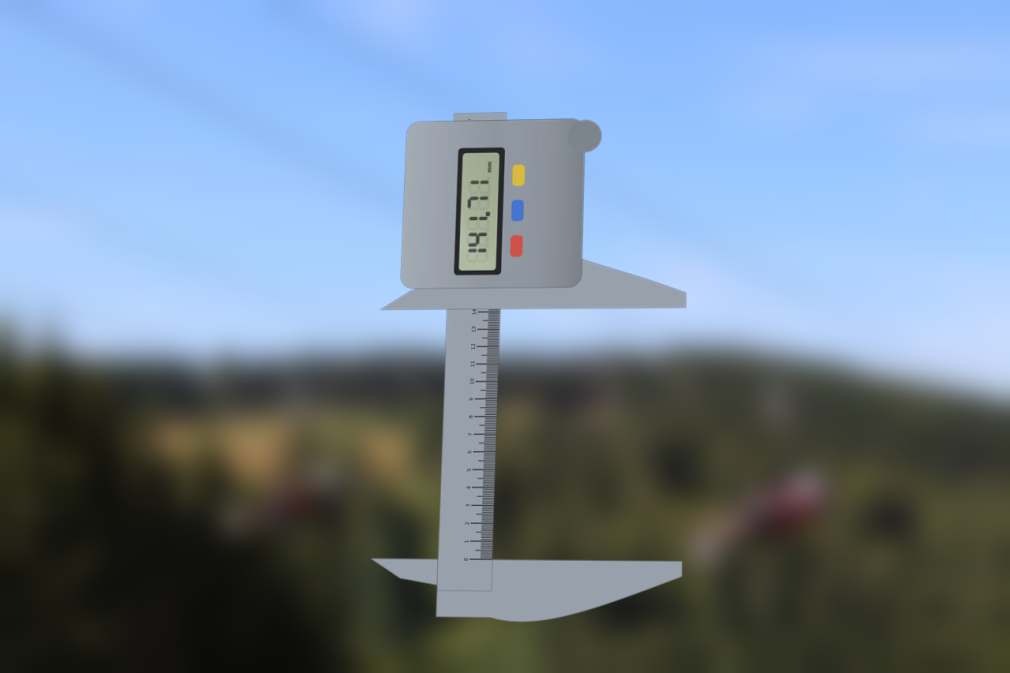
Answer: 141.71mm
